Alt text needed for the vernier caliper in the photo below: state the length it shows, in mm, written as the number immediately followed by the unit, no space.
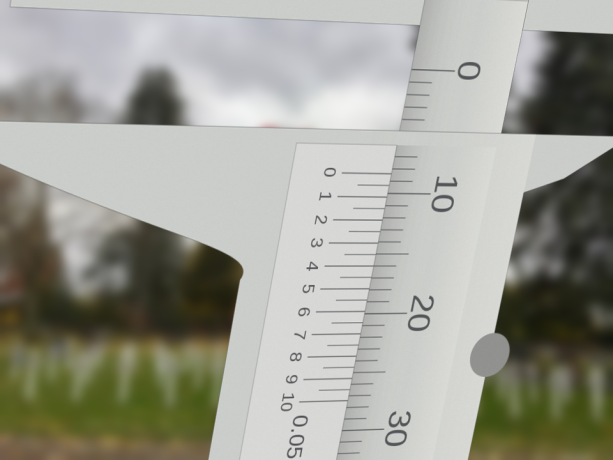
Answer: 8.4mm
